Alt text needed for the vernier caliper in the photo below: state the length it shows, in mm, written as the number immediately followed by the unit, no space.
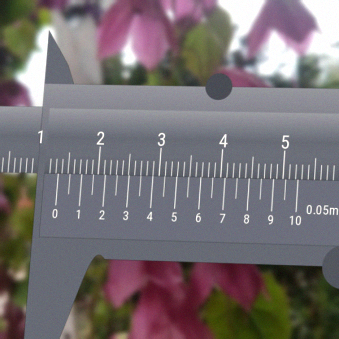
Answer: 13.4mm
